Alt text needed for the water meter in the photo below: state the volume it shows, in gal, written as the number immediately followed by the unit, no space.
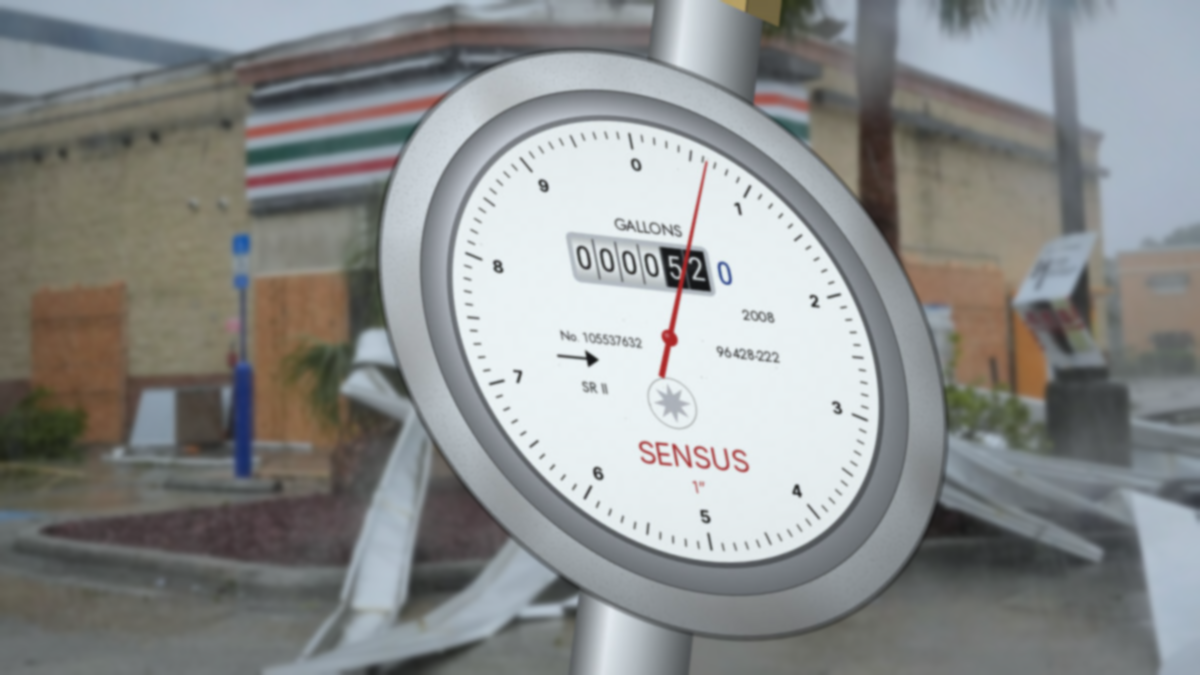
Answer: 520.6gal
